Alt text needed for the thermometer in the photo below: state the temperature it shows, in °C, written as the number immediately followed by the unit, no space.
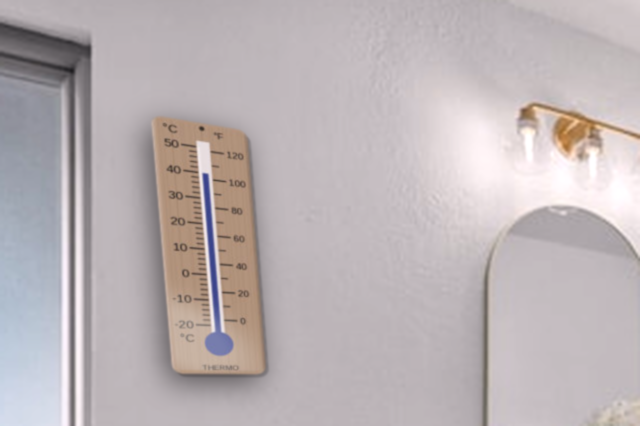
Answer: 40°C
